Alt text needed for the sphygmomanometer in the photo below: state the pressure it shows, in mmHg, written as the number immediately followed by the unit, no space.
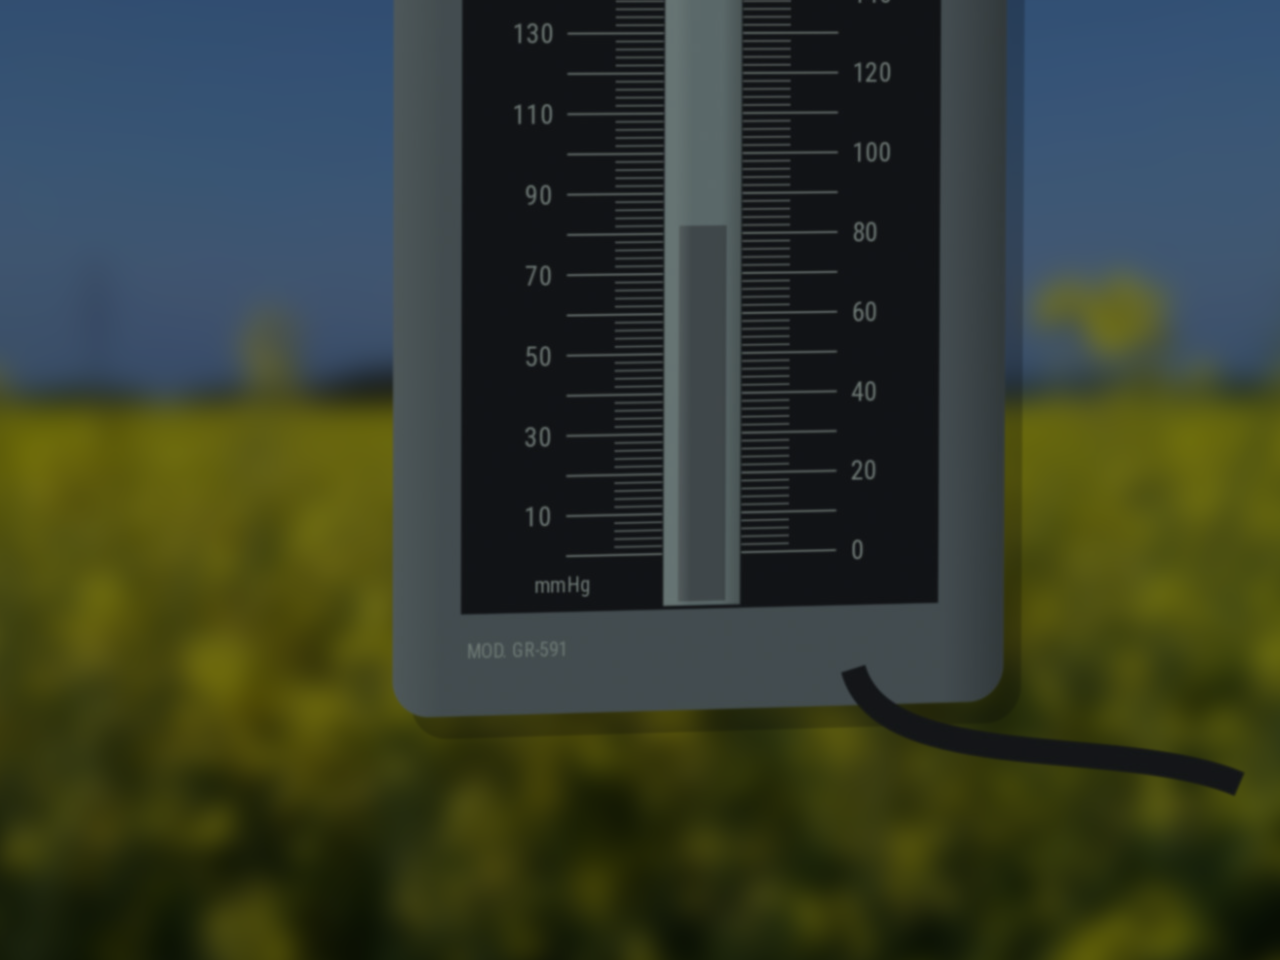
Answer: 82mmHg
